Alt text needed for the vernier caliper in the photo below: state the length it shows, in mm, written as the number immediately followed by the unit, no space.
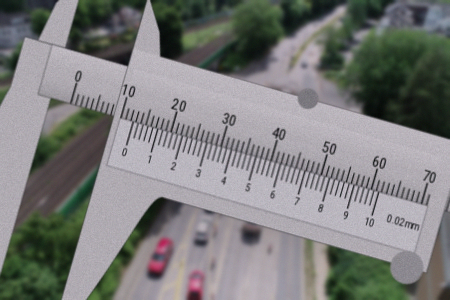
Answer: 12.5mm
